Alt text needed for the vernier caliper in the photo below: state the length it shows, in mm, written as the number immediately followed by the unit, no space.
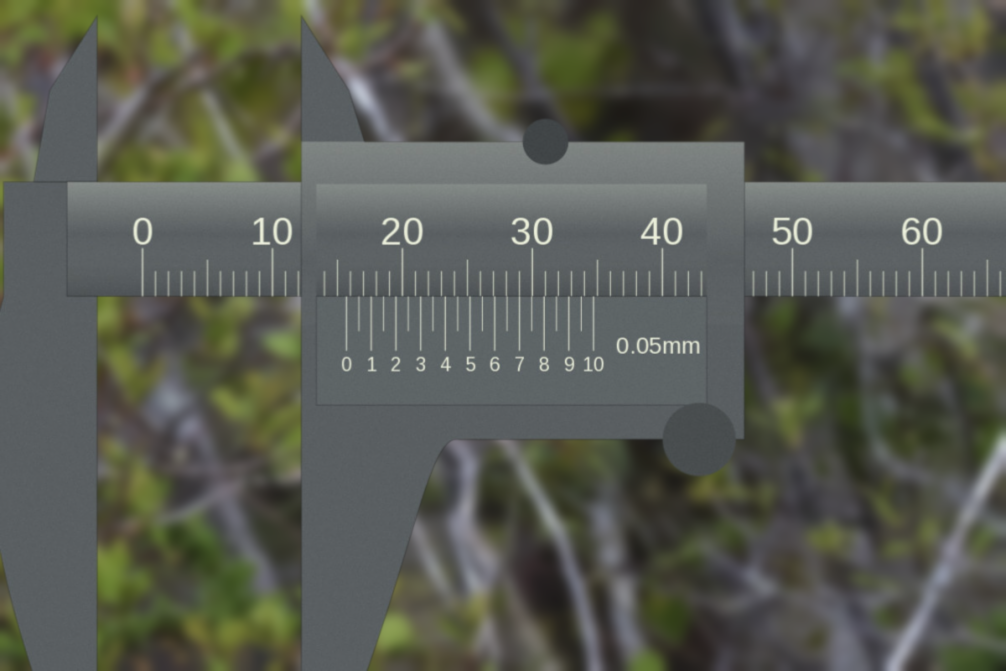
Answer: 15.7mm
